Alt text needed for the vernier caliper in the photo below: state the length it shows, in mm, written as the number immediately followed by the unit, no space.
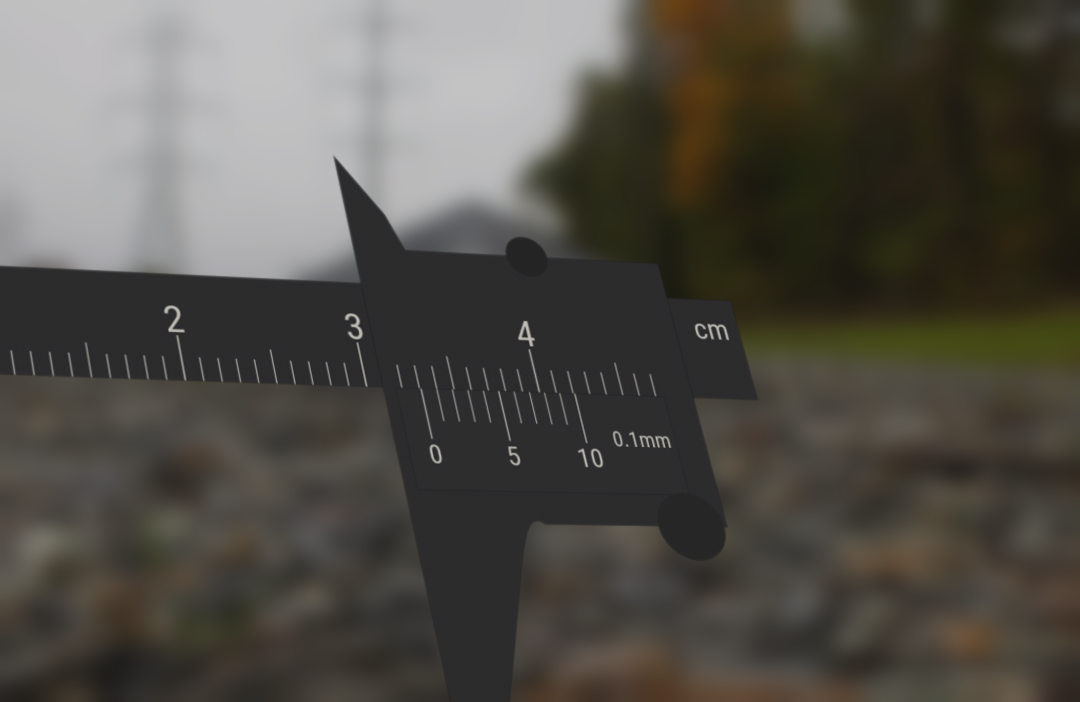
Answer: 33.1mm
